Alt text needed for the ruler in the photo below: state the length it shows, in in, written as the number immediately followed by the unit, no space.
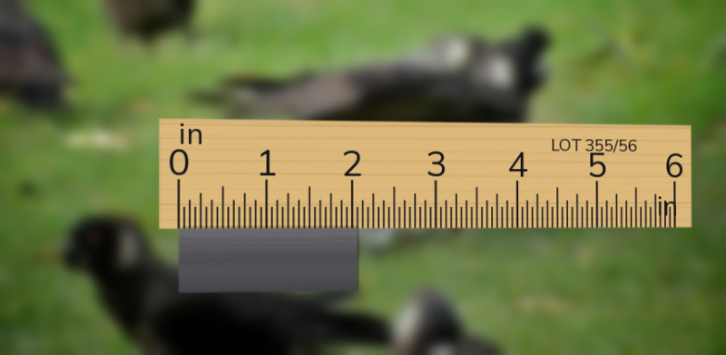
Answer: 2.0625in
